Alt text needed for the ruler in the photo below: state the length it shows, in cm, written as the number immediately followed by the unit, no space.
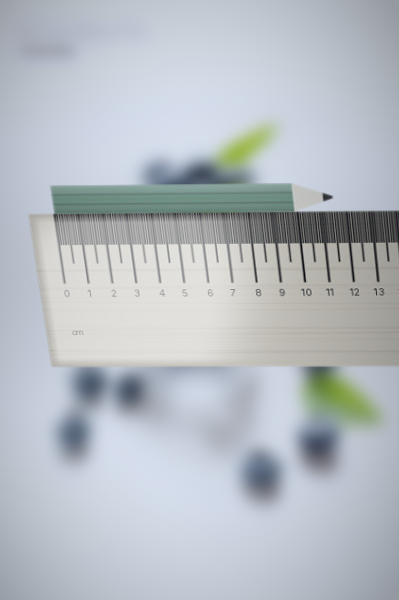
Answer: 11.5cm
